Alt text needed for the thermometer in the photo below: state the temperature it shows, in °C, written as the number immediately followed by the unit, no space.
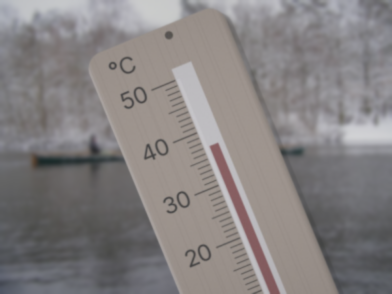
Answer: 37°C
